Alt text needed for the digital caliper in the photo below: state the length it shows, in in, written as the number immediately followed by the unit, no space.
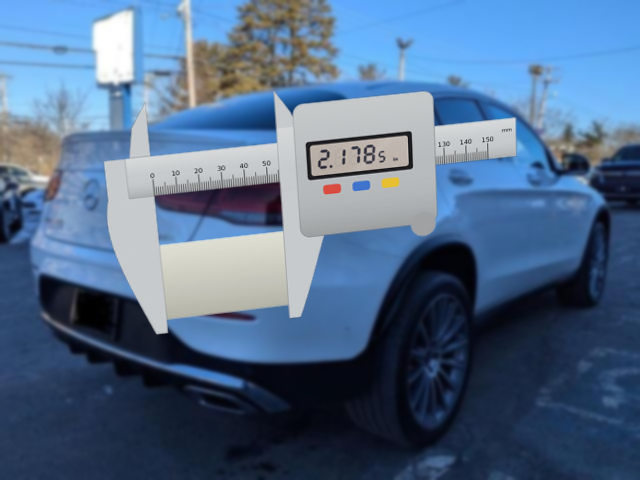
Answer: 2.1785in
